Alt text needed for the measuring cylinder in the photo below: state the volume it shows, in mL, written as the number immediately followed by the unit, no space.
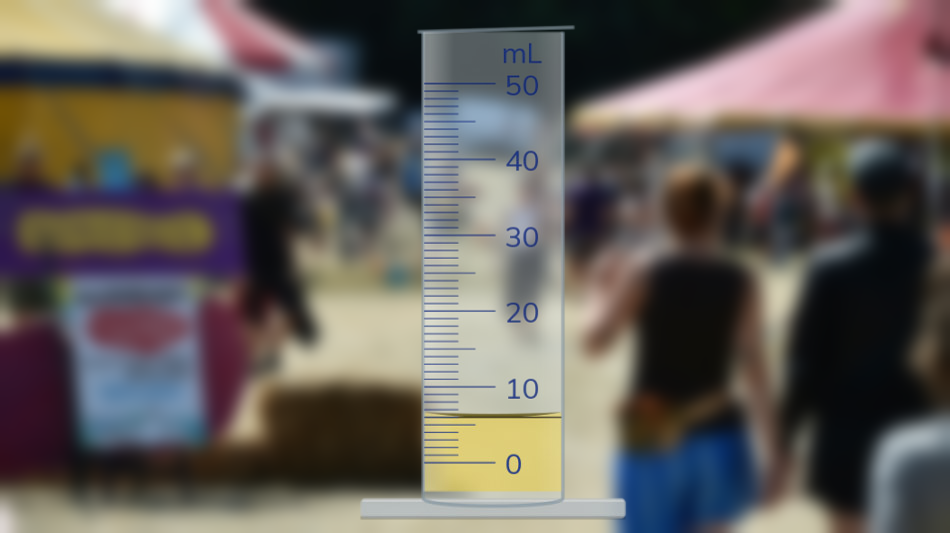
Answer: 6mL
